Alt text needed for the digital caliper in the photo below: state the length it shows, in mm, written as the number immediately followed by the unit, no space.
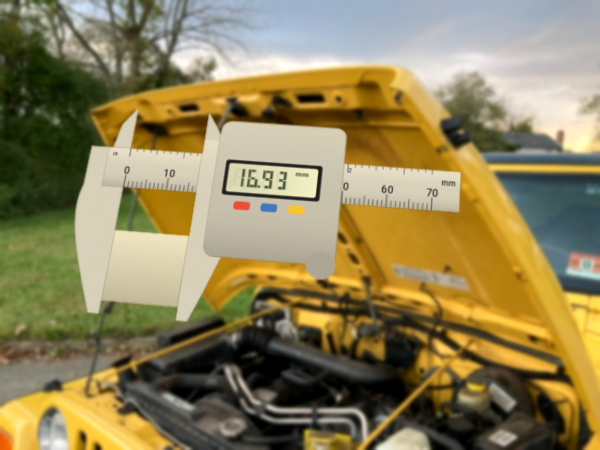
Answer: 16.93mm
